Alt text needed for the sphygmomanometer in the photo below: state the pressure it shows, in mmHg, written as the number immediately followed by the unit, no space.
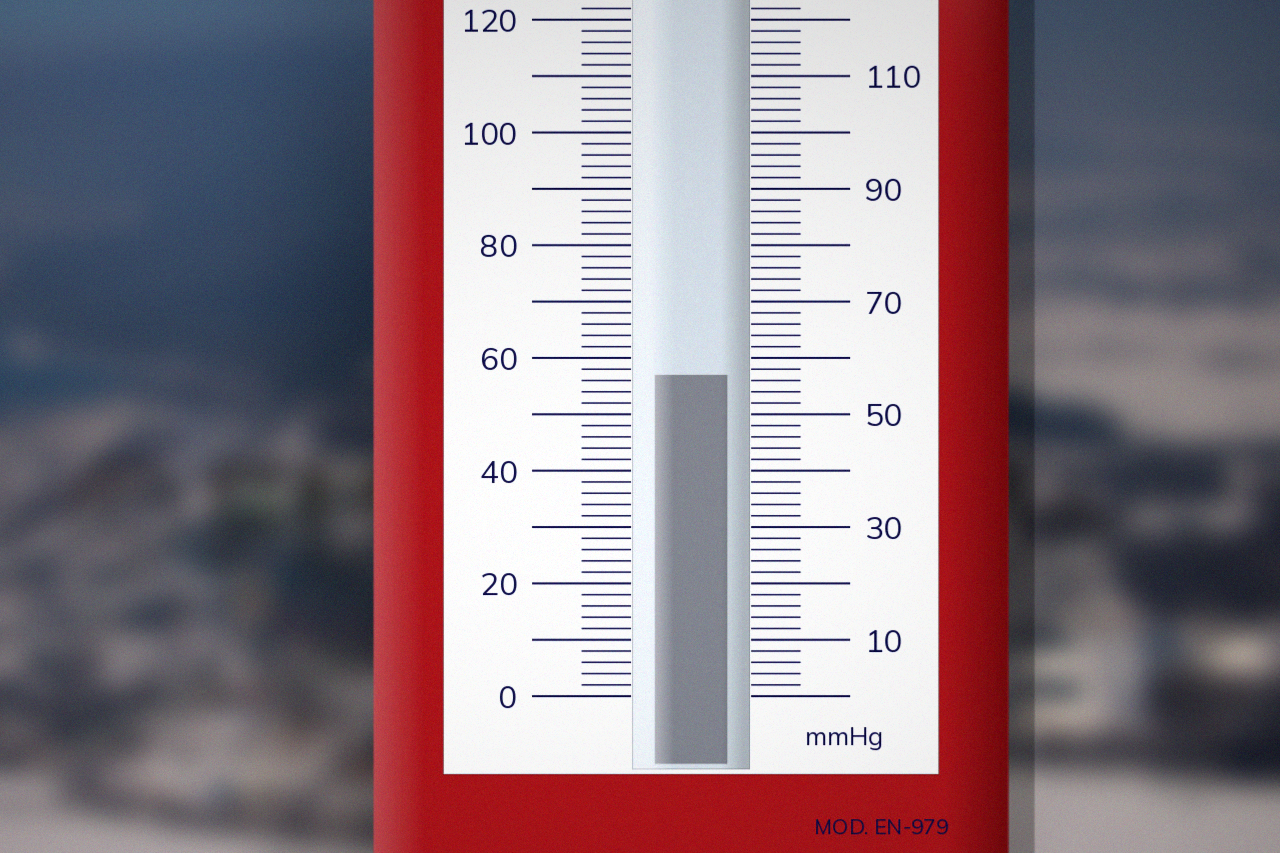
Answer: 57mmHg
